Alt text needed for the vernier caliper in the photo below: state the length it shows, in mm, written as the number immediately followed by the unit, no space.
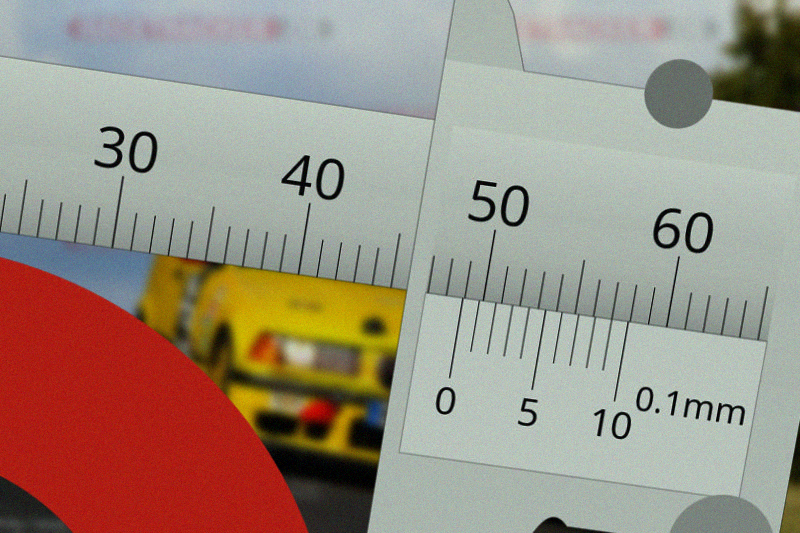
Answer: 48.9mm
